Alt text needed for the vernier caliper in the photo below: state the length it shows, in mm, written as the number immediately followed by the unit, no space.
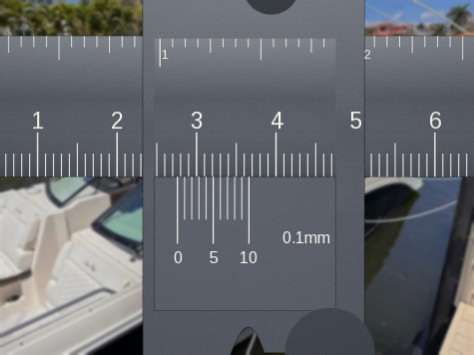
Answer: 27.6mm
